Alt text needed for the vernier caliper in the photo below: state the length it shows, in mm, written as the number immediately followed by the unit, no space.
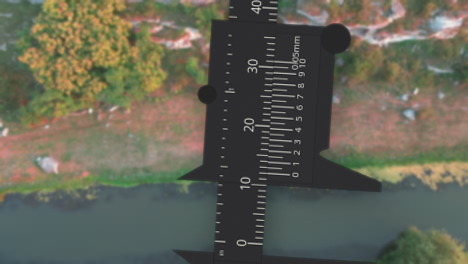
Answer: 12.0mm
